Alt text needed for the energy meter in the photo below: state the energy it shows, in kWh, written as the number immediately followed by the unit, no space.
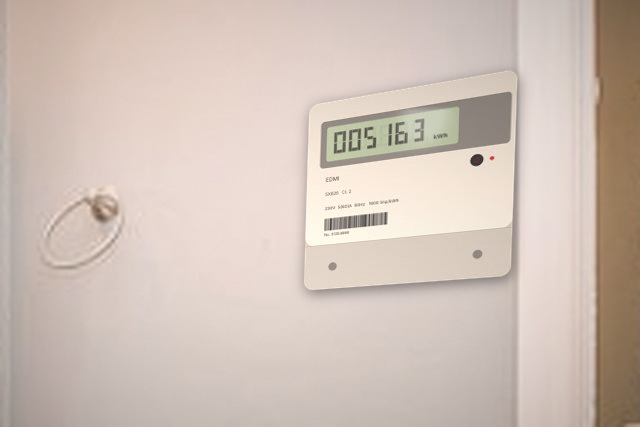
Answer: 5163kWh
